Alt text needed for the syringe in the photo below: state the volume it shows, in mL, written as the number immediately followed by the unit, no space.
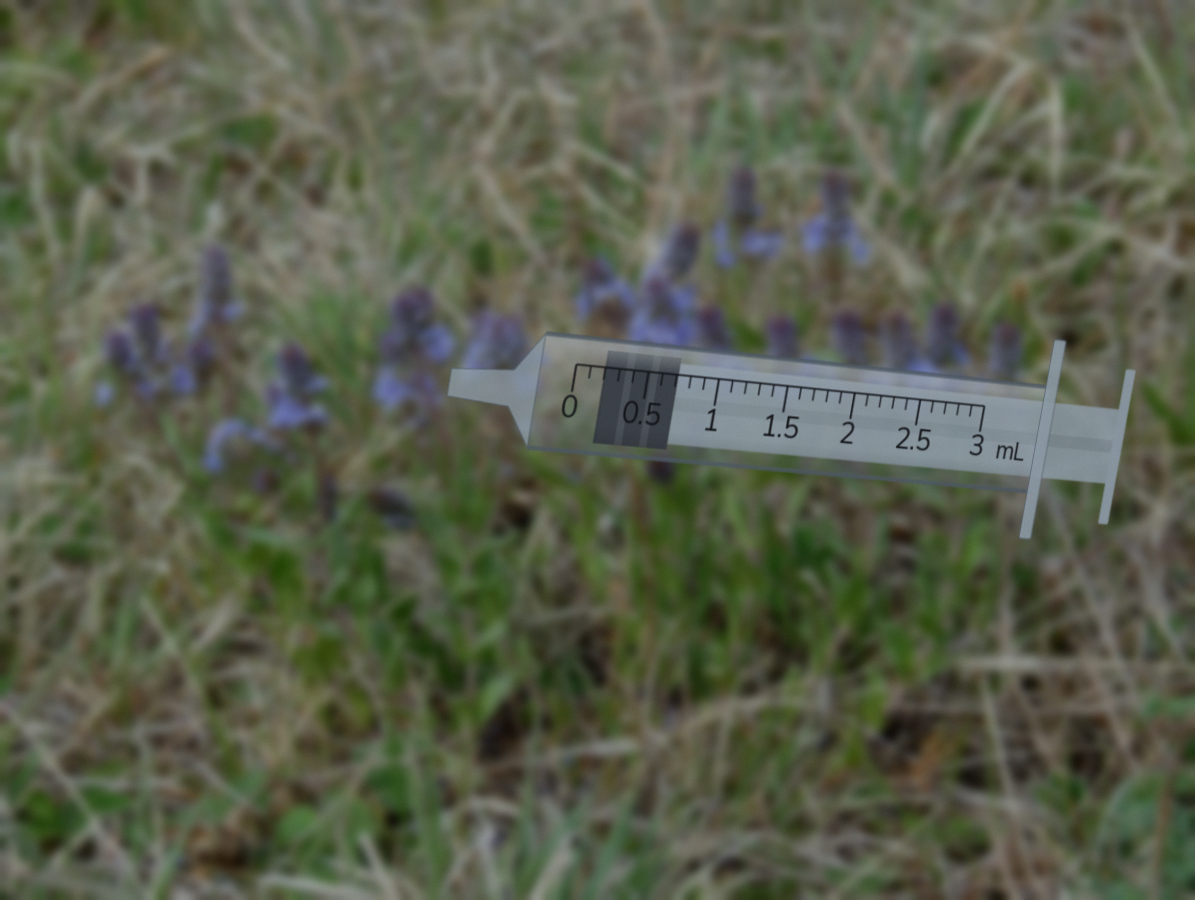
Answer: 0.2mL
